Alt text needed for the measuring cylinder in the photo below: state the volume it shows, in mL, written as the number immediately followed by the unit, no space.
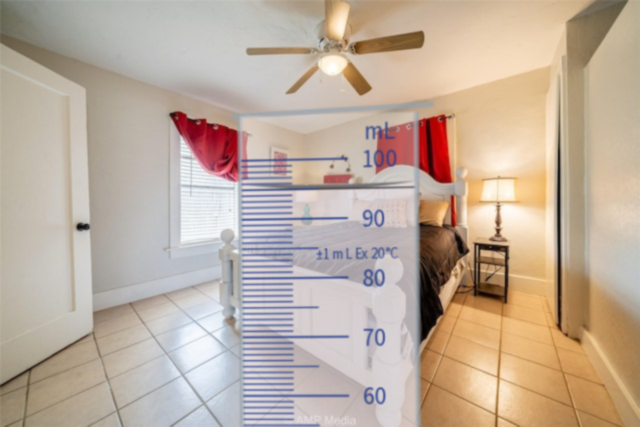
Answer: 95mL
